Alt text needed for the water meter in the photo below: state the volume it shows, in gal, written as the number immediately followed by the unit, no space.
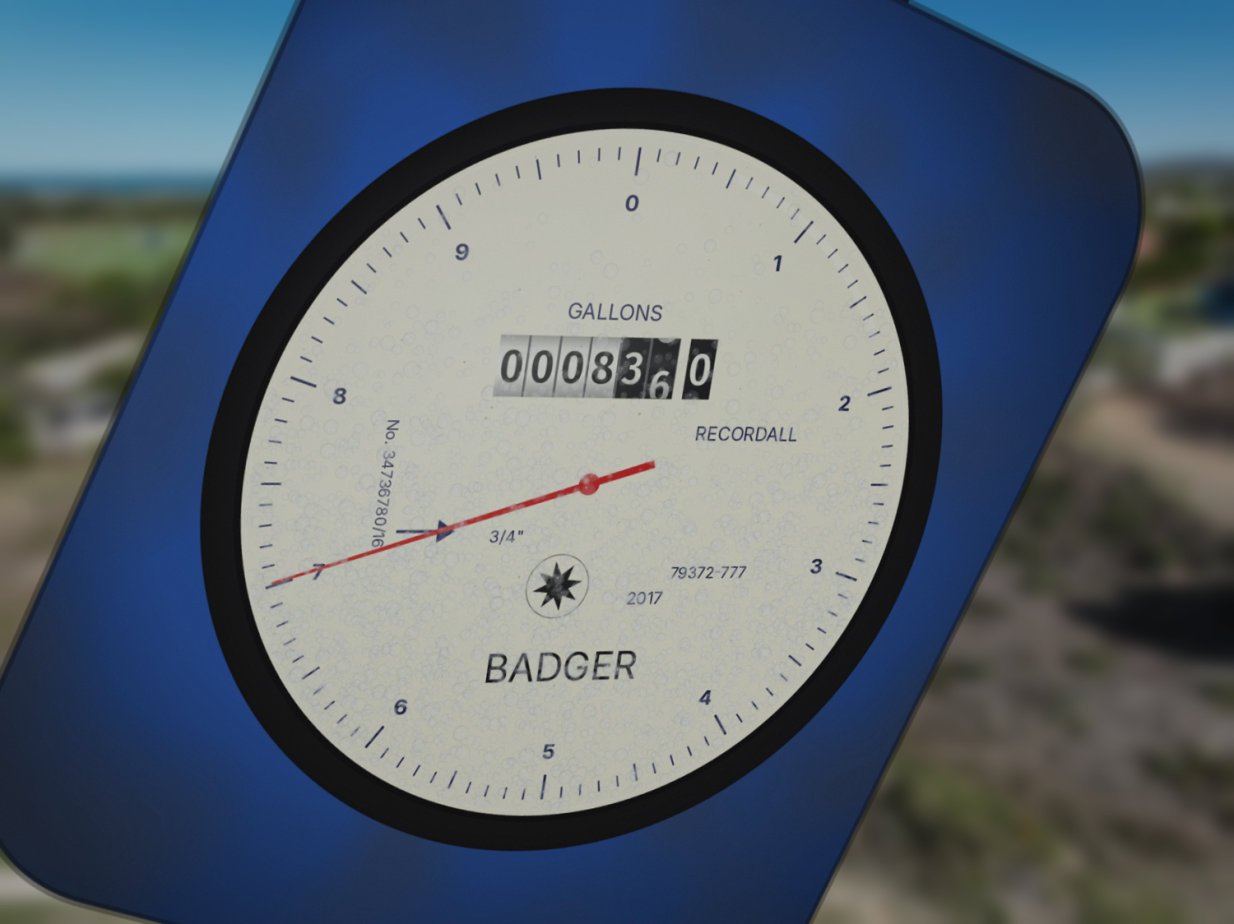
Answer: 8357.0gal
